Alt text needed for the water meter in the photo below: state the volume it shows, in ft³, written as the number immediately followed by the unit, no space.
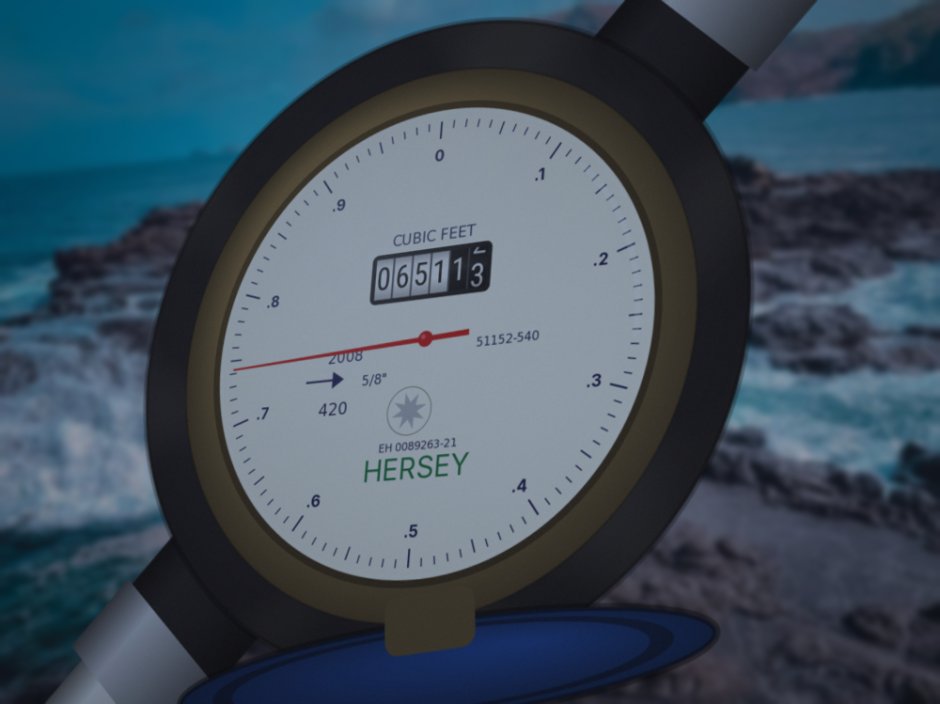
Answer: 65112.74ft³
